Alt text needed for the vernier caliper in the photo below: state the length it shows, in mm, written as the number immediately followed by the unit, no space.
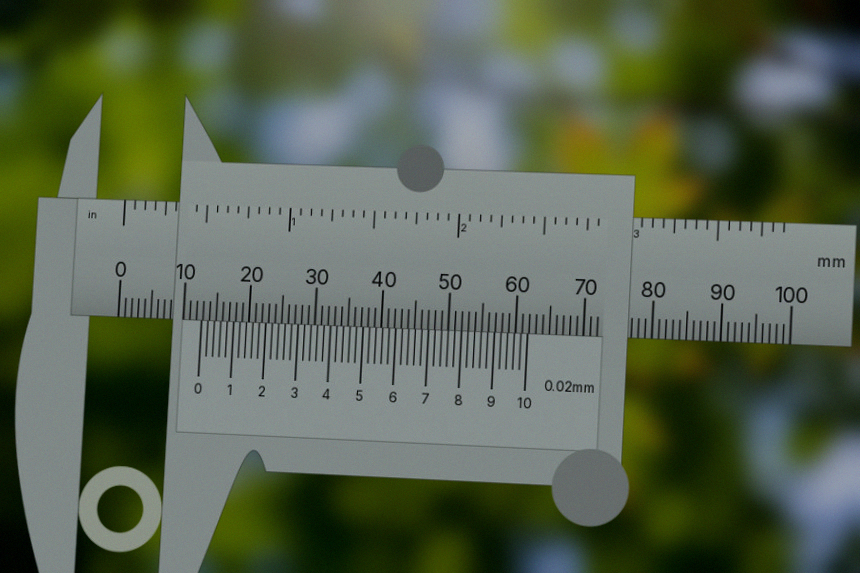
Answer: 12.8mm
